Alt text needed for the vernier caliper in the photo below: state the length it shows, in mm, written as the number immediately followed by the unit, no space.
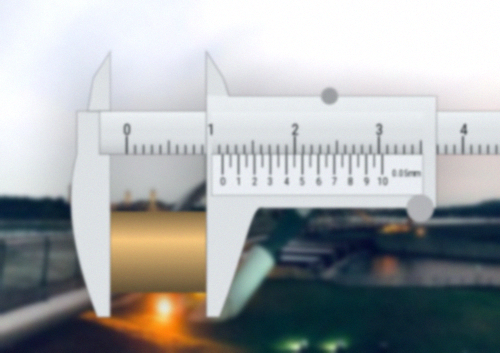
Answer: 11.4mm
